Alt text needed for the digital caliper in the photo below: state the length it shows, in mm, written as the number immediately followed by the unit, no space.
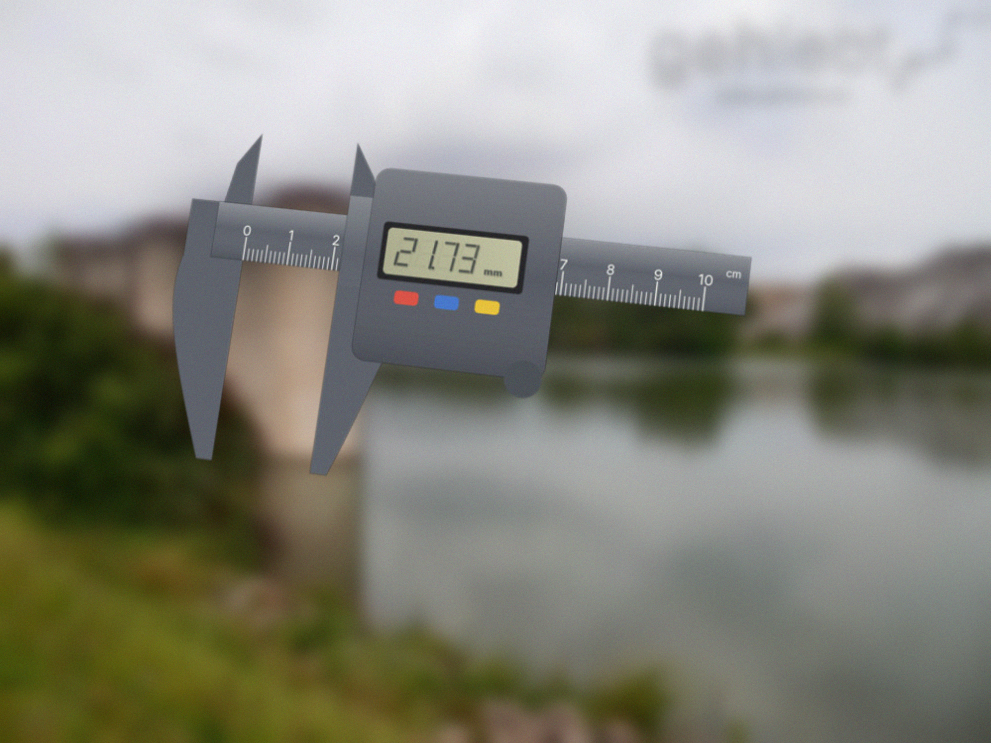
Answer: 21.73mm
